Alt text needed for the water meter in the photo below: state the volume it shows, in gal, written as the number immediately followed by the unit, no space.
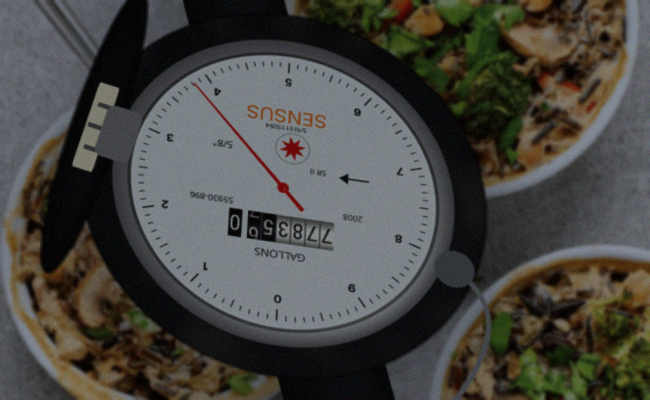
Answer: 7783563.8gal
